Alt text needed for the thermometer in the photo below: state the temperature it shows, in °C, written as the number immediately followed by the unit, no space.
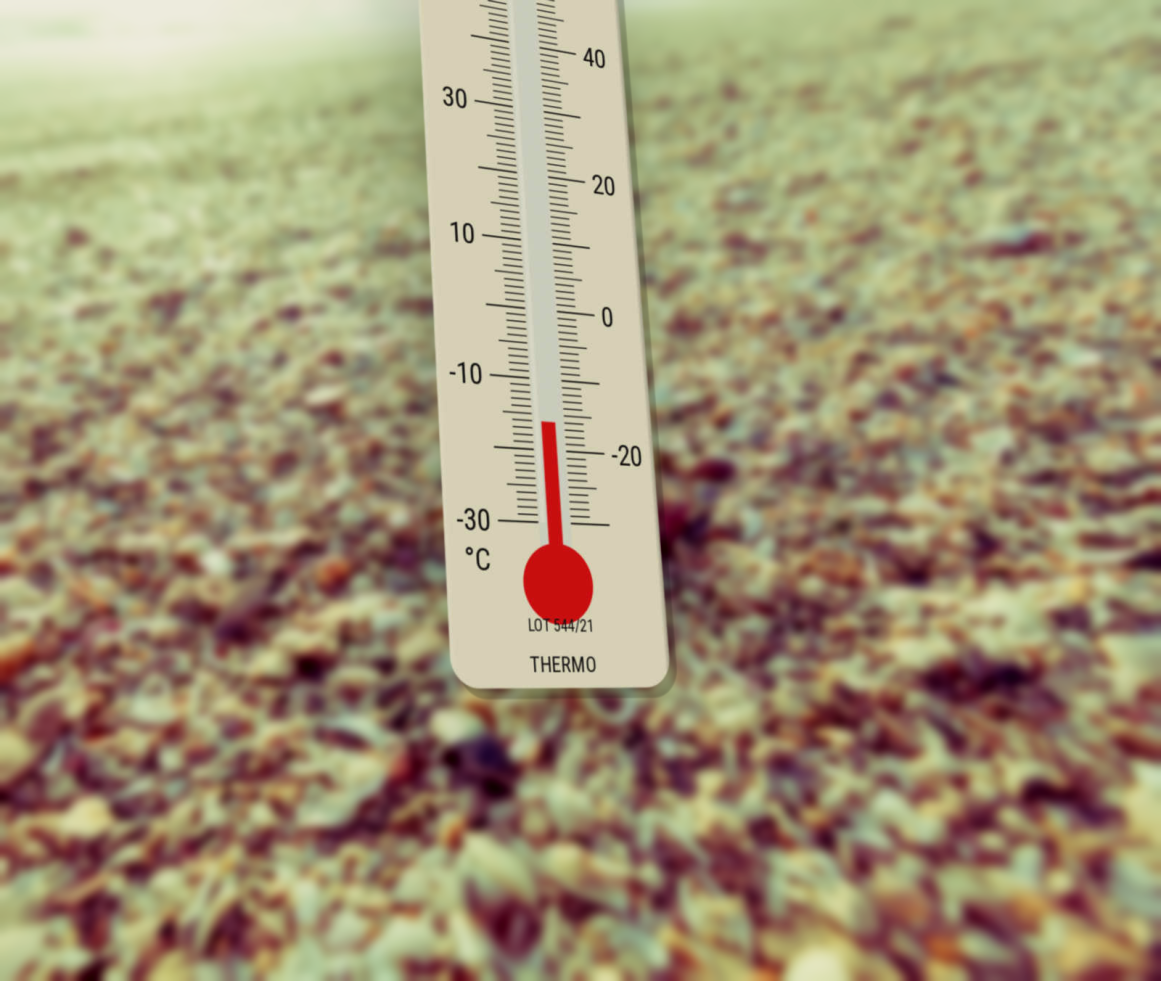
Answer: -16°C
